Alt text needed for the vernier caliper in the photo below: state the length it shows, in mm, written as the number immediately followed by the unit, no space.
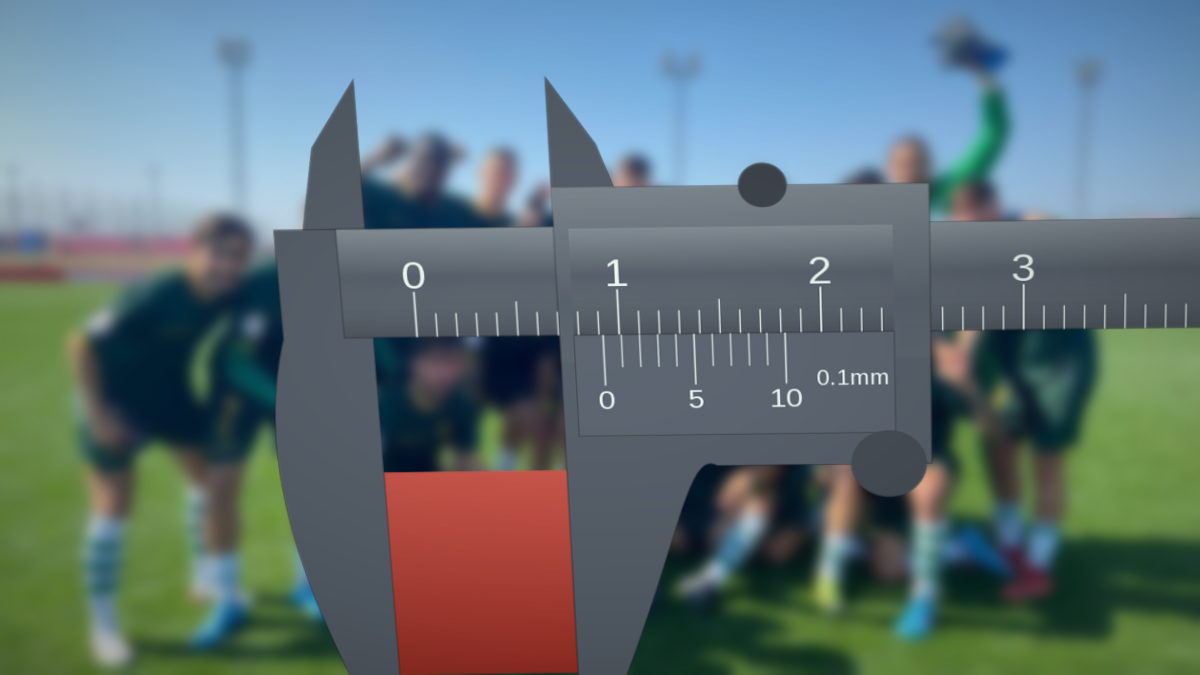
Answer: 9.2mm
